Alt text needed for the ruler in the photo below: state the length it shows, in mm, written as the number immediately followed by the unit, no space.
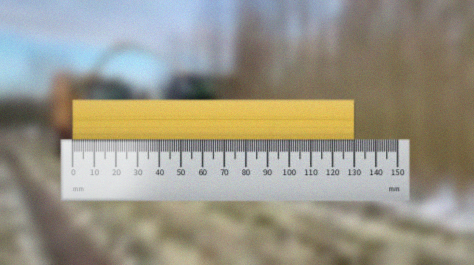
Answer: 130mm
